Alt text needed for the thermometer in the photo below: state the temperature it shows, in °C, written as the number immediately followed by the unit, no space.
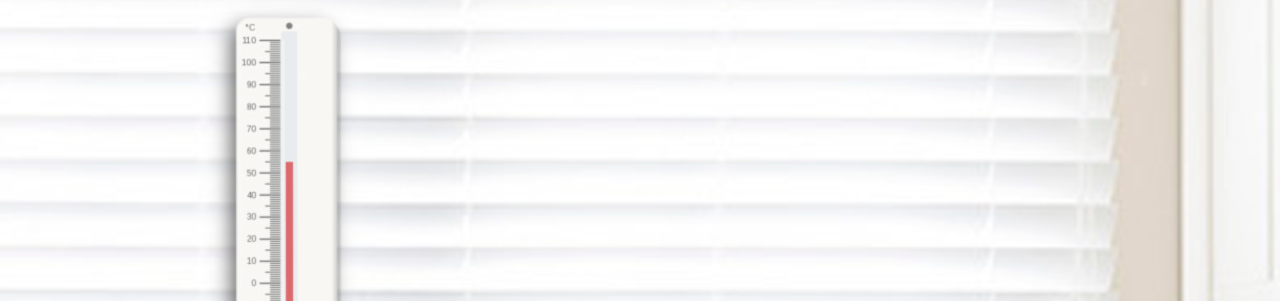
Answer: 55°C
